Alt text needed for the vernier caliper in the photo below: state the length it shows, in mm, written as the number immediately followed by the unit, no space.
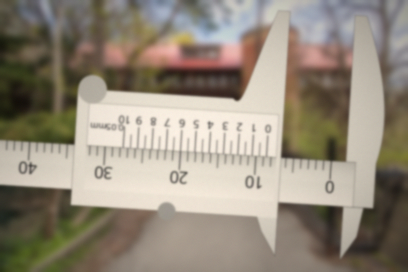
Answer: 8.6mm
